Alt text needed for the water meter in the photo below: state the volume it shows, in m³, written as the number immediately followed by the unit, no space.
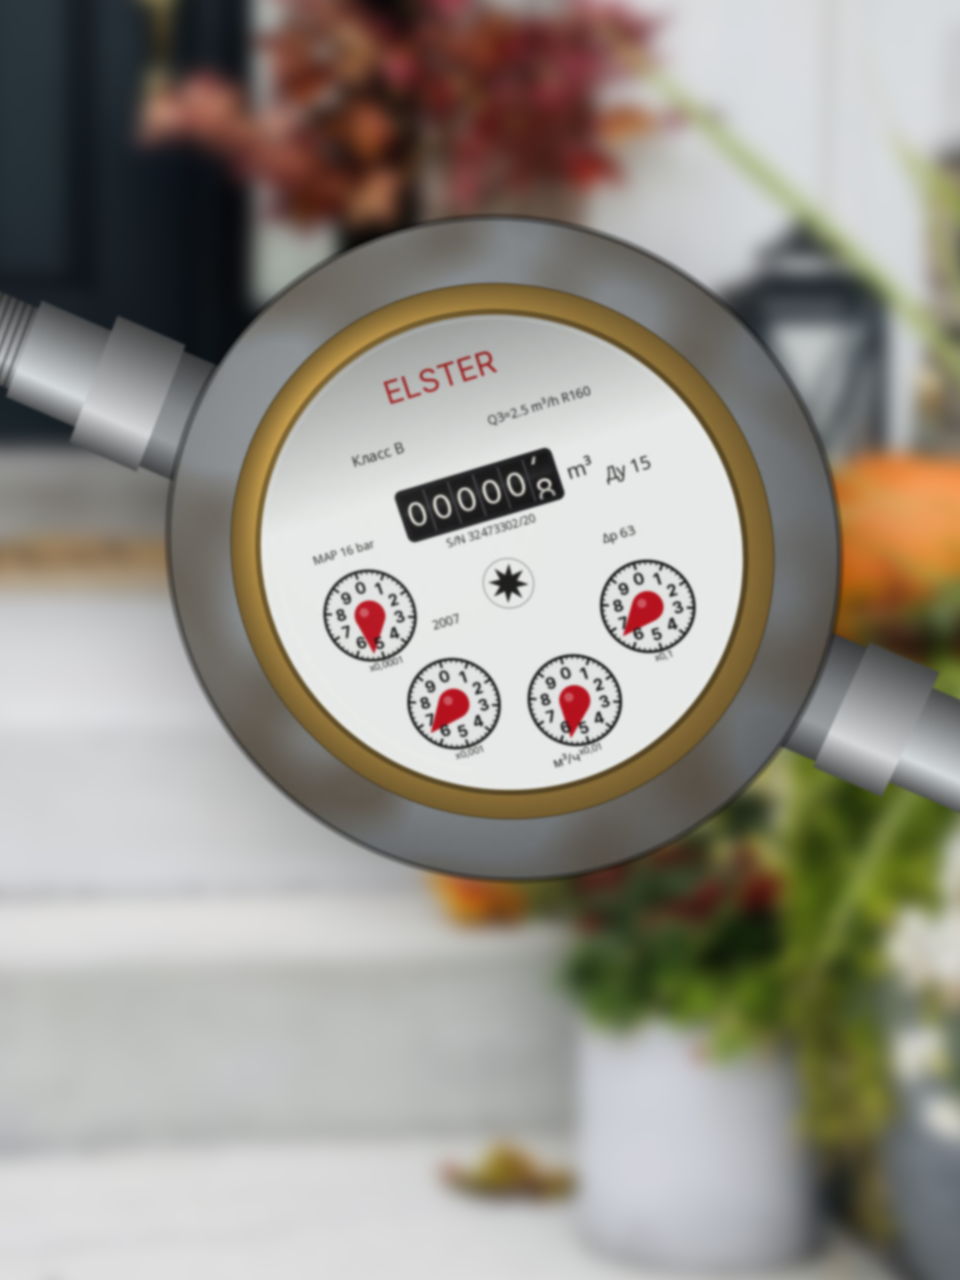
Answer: 7.6565m³
